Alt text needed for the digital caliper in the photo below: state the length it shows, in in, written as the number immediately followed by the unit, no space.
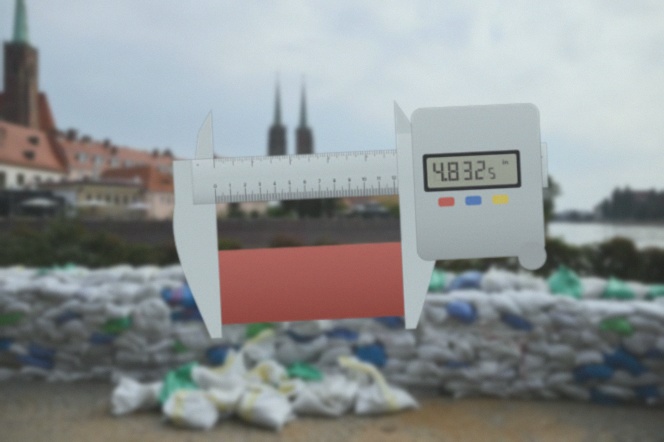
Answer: 4.8325in
